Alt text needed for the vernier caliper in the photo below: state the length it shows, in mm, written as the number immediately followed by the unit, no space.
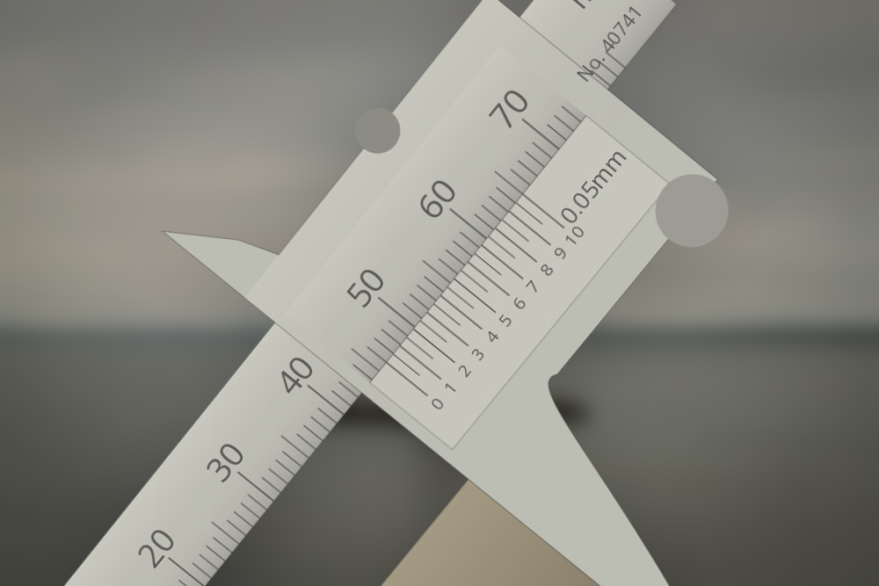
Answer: 46.0mm
